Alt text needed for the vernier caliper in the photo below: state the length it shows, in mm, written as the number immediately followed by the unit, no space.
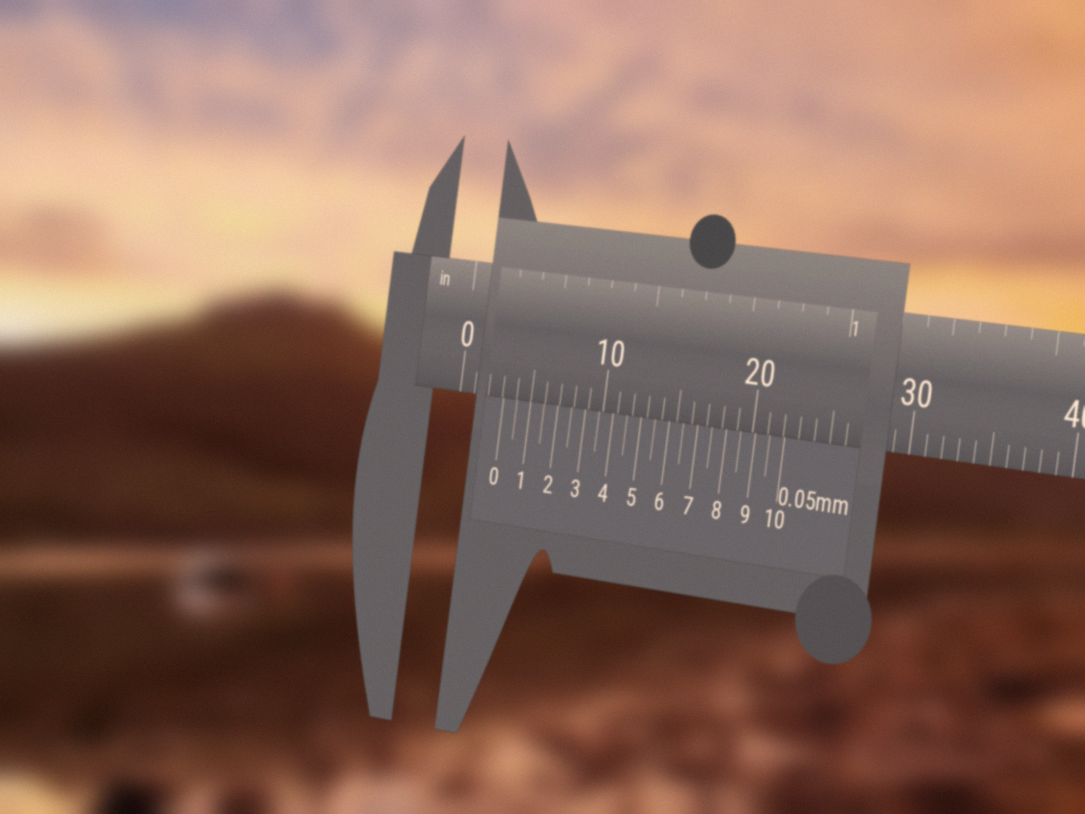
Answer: 3.1mm
